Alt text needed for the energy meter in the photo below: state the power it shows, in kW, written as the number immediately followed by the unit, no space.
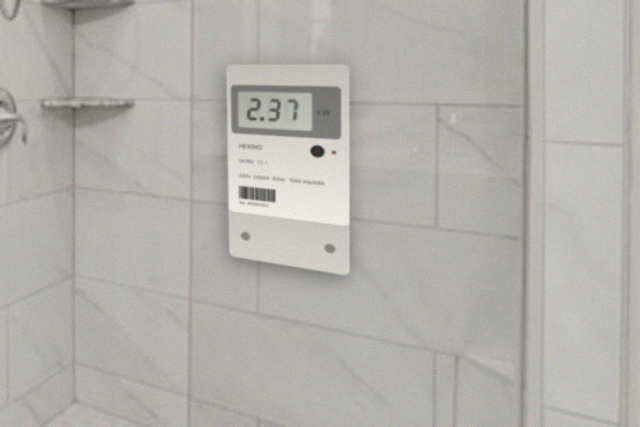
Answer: 2.37kW
